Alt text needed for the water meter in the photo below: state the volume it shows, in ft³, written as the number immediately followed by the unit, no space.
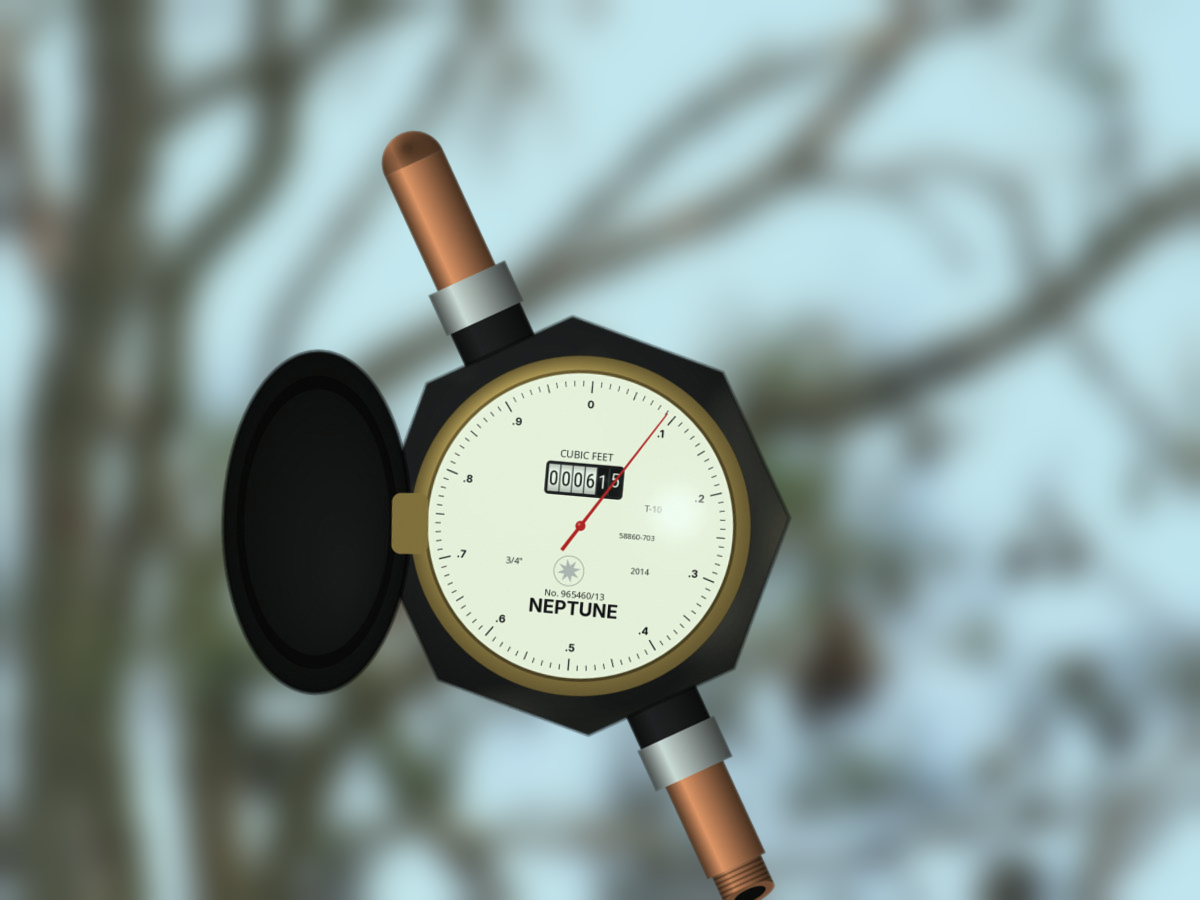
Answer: 615.09ft³
